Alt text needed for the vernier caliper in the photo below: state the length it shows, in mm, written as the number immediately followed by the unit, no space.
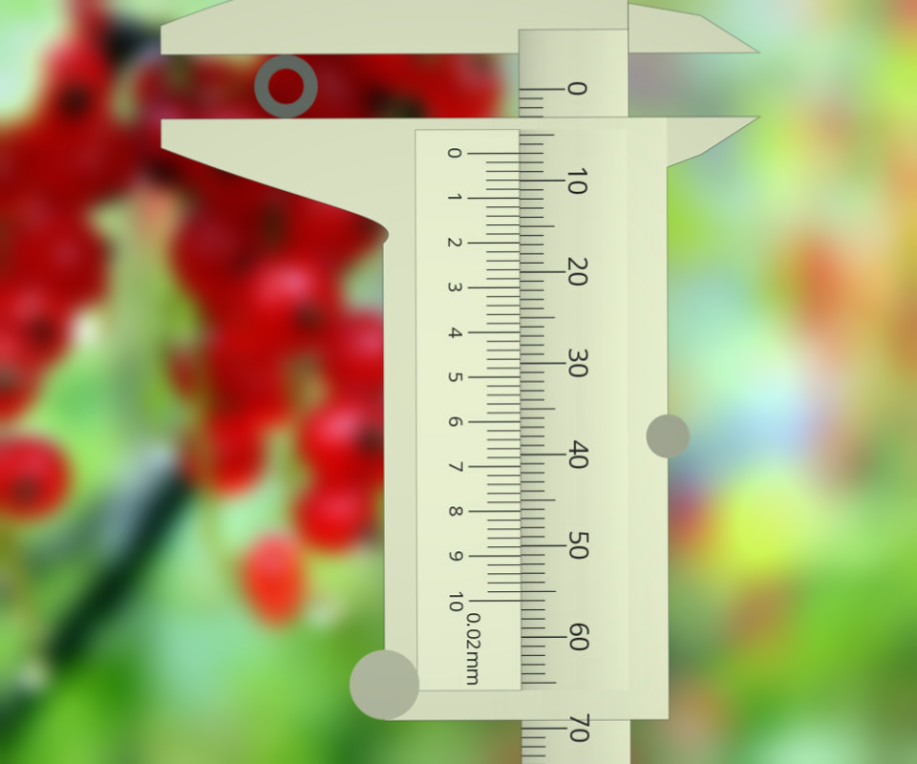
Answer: 7.0mm
